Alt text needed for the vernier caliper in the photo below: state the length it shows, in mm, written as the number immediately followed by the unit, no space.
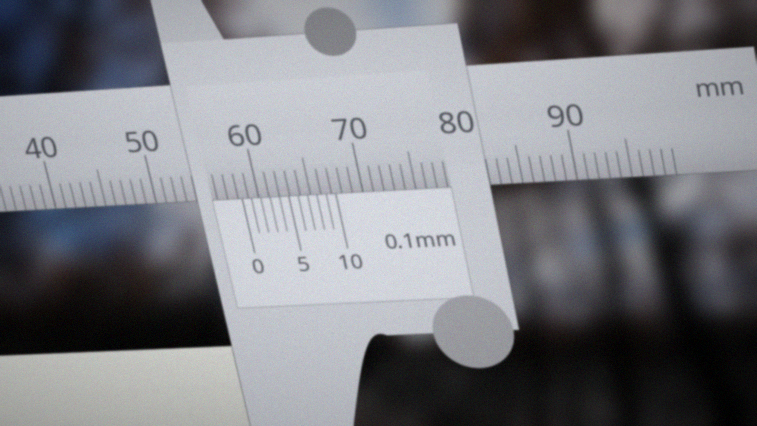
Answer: 58.4mm
